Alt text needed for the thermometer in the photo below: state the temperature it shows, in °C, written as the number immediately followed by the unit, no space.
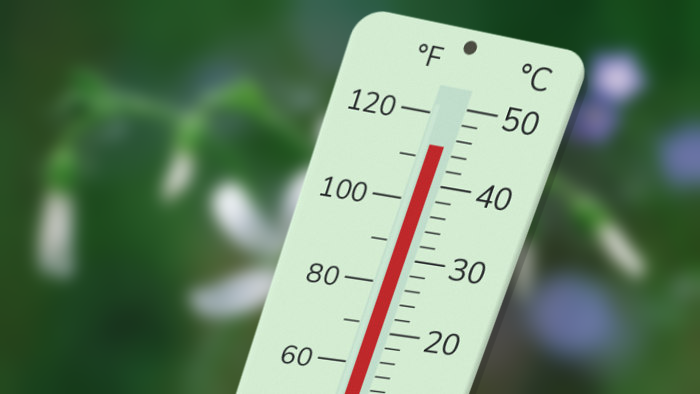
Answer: 45°C
